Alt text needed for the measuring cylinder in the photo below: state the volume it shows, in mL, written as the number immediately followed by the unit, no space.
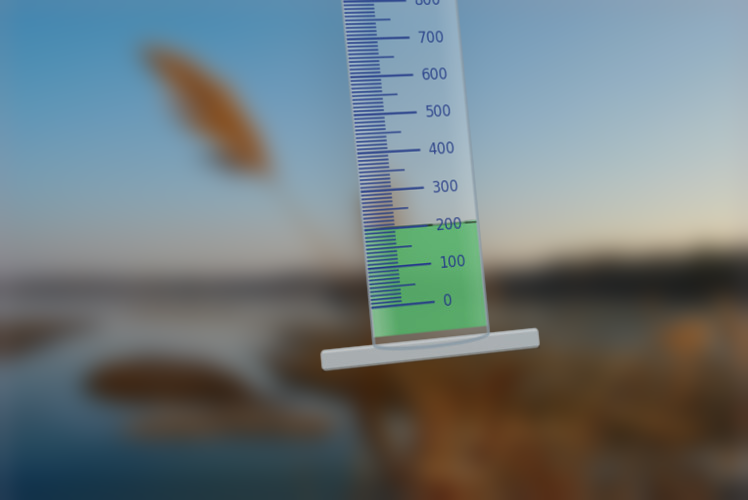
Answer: 200mL
